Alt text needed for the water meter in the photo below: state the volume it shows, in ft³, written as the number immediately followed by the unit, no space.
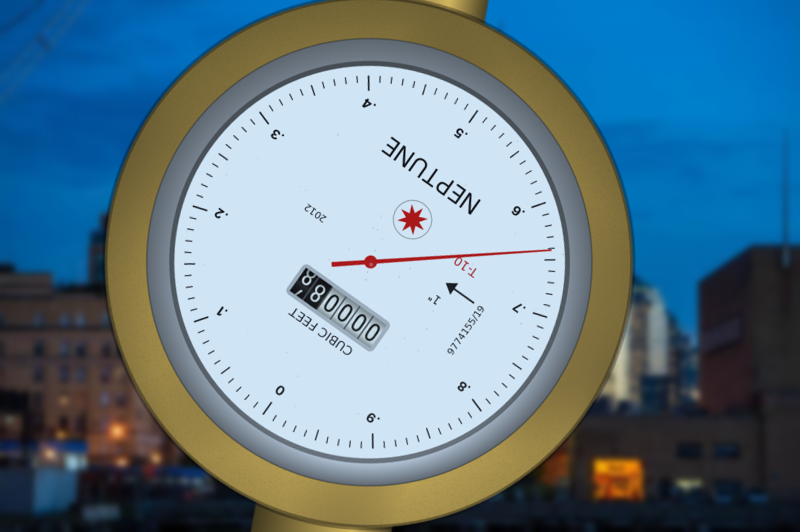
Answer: 87.64ft³
